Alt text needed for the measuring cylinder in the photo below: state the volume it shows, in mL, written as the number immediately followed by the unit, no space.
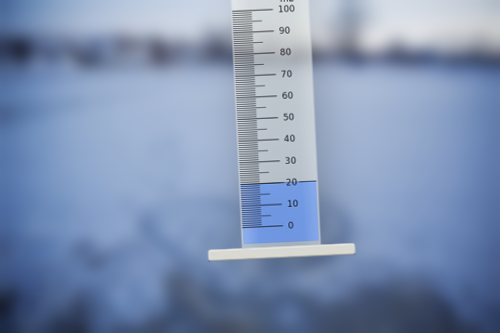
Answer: 20mL
